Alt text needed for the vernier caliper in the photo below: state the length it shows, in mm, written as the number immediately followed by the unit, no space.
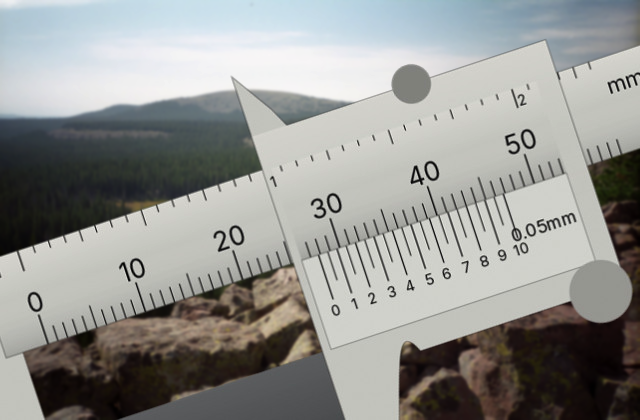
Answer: 27.8mm
